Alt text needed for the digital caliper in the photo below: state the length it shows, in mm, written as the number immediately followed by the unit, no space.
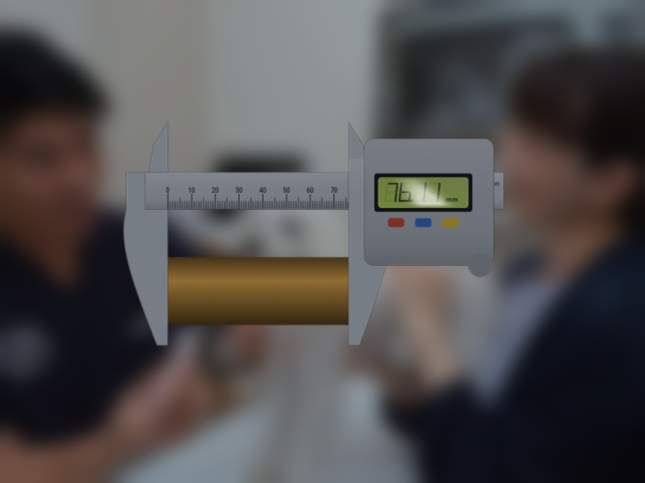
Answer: 76.11mm
